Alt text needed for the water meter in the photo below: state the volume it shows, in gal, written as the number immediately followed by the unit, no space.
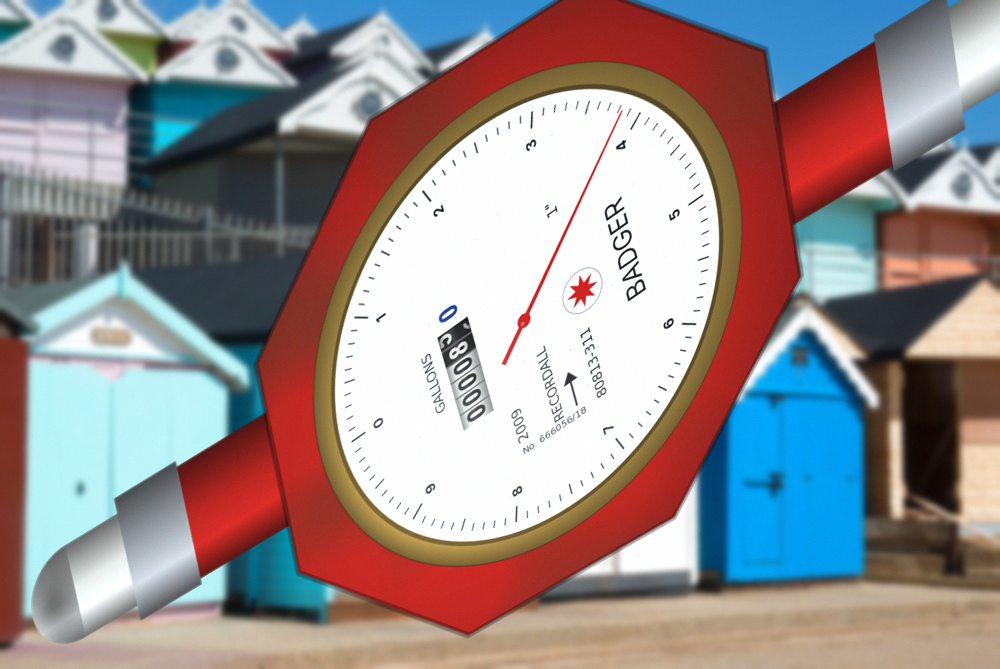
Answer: 853.8gal
